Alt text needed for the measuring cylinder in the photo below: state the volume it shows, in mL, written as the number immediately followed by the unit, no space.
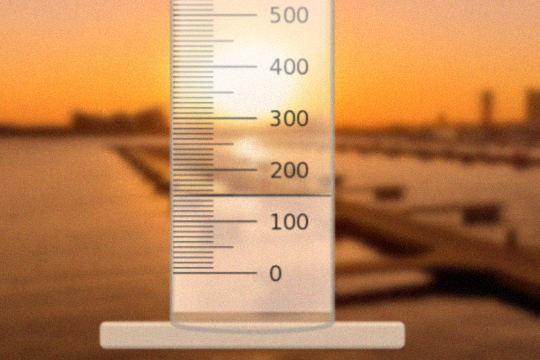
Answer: 150mL
